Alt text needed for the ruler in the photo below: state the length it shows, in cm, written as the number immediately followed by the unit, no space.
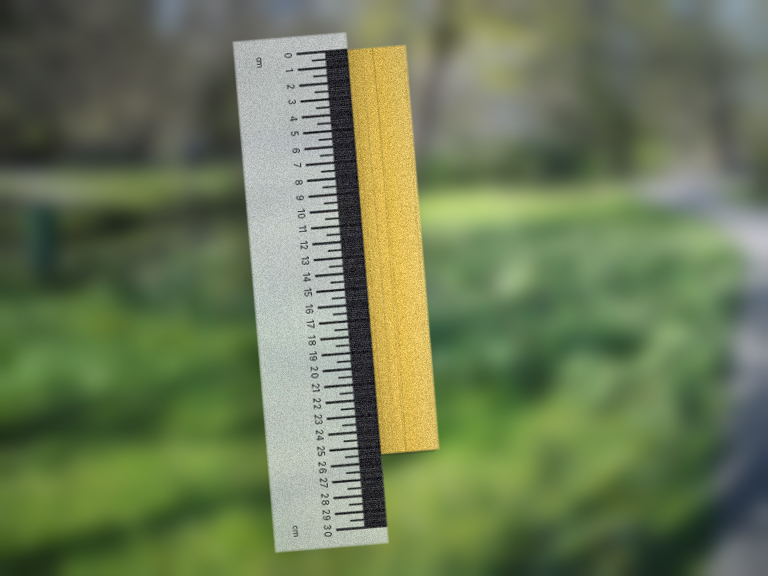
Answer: 25.5cm
